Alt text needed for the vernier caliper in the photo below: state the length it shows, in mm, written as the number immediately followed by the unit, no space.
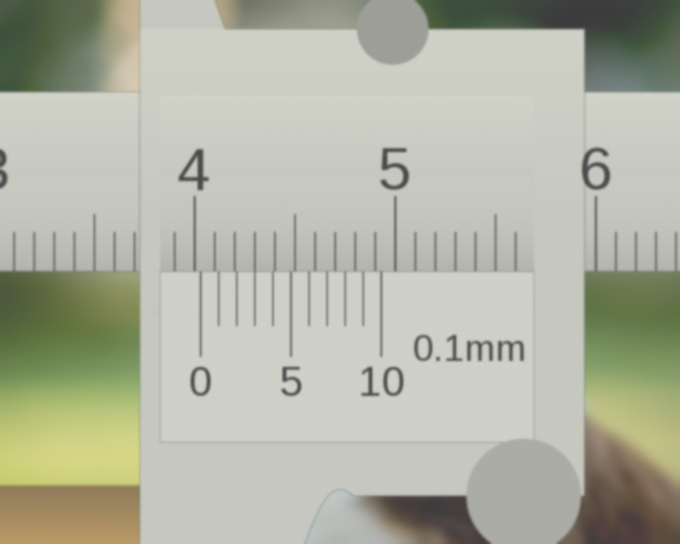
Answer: 40.3mm
